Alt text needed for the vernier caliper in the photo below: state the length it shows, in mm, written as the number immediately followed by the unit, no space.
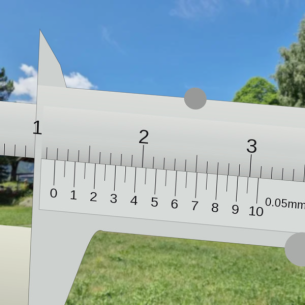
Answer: 11.8mm
